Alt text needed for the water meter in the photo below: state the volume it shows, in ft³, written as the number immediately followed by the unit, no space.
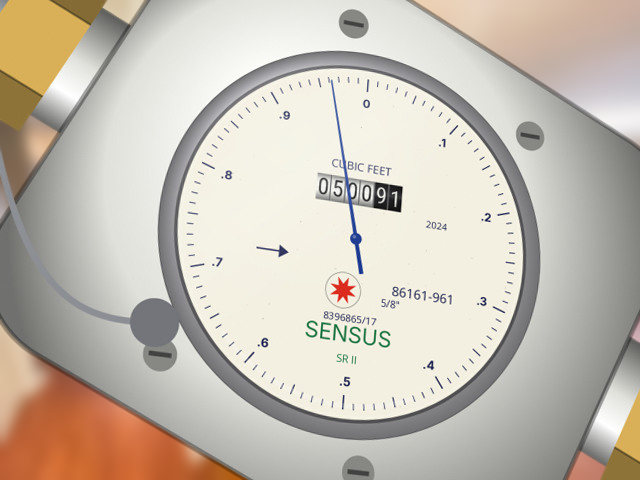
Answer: 50090.96ft³
